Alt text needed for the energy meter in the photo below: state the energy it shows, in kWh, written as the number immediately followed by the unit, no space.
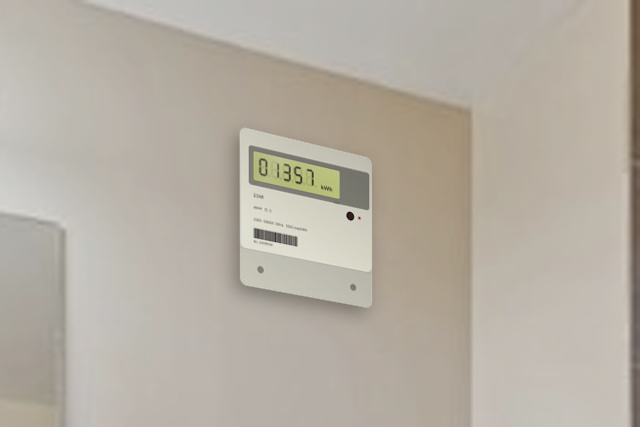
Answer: 1357kWh
